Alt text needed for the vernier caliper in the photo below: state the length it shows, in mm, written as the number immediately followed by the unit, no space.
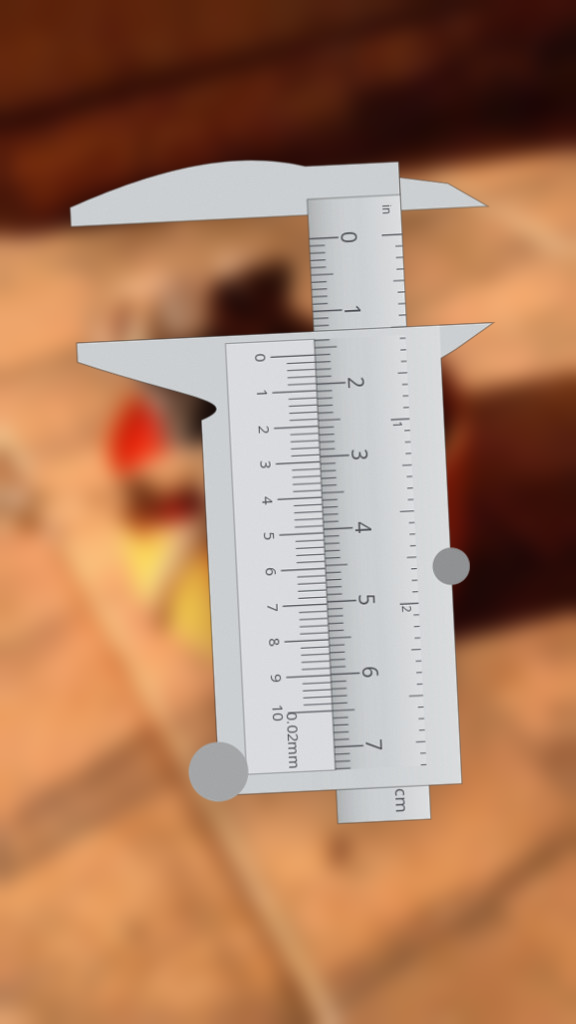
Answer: 16.0mm
